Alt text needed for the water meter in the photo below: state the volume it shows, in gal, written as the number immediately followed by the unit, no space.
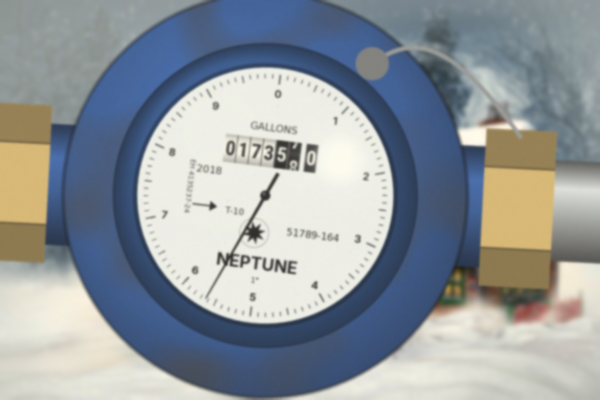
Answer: 173575.6gal
